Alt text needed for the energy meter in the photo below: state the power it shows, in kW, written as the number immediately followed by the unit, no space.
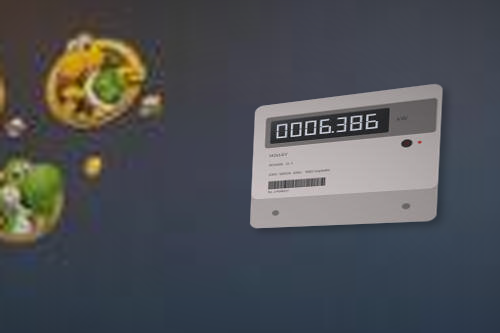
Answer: 6.386kW
